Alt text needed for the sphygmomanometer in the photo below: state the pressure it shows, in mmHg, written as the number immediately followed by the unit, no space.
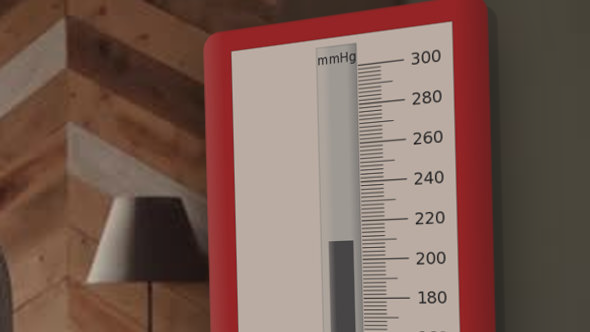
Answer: 210mmHg
